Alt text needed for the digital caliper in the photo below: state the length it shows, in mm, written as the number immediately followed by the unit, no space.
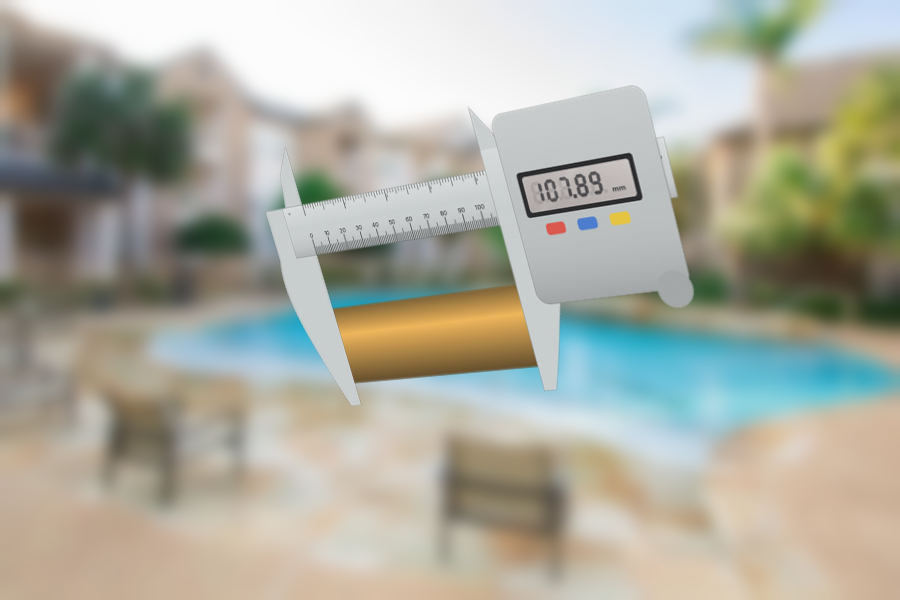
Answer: 107.89mm
